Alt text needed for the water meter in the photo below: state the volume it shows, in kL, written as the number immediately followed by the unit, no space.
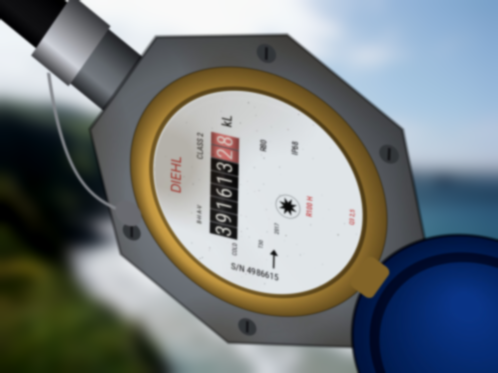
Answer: 391613.28kL
